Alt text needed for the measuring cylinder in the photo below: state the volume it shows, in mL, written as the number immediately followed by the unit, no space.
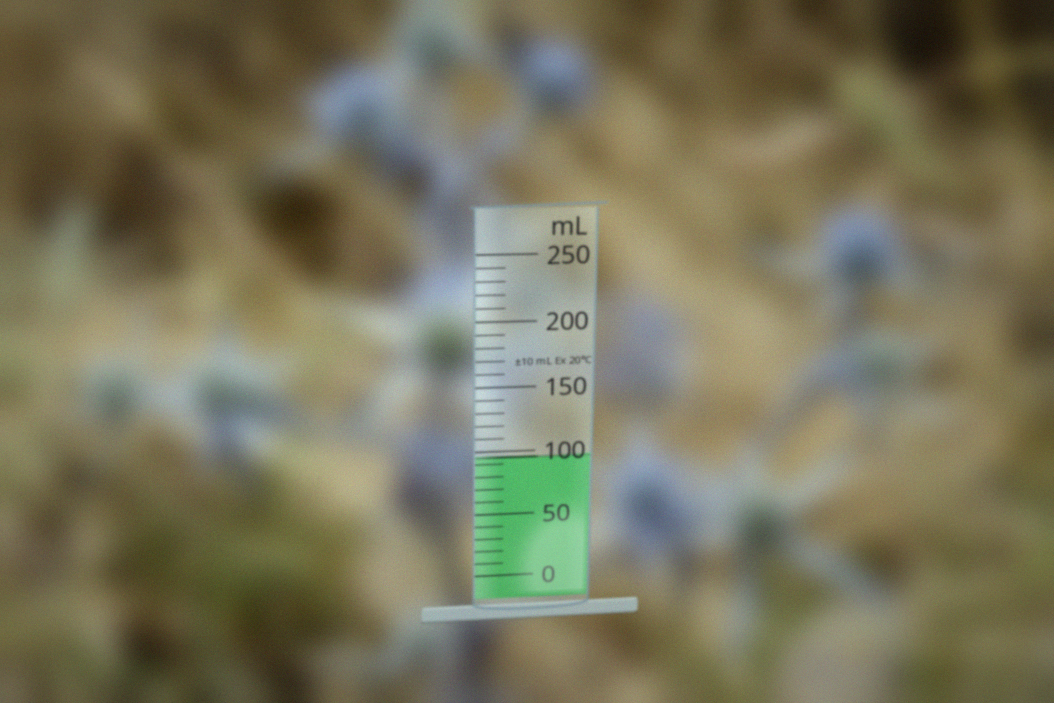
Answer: 95mL
